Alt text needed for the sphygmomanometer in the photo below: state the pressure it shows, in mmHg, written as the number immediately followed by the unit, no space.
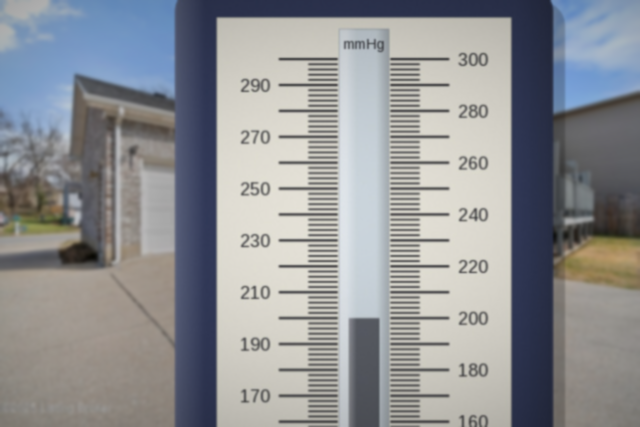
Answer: 200mmHg
